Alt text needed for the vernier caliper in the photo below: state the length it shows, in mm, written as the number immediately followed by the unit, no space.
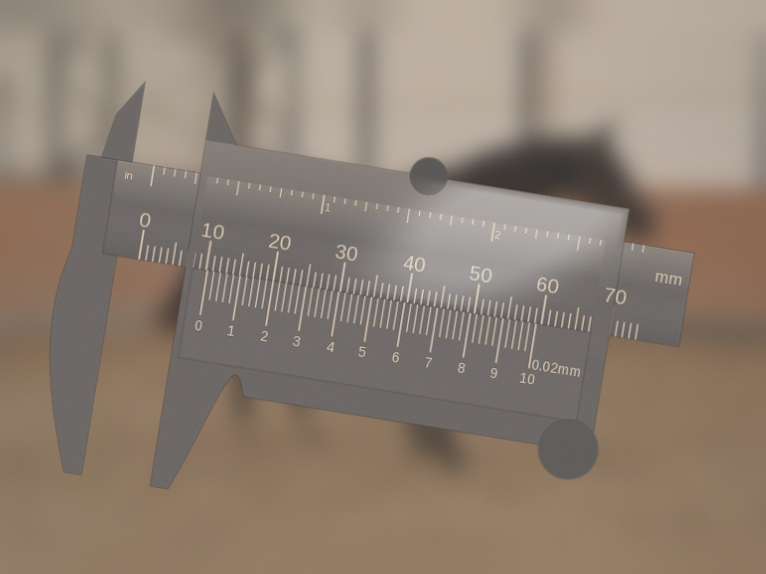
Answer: 10.2mm
